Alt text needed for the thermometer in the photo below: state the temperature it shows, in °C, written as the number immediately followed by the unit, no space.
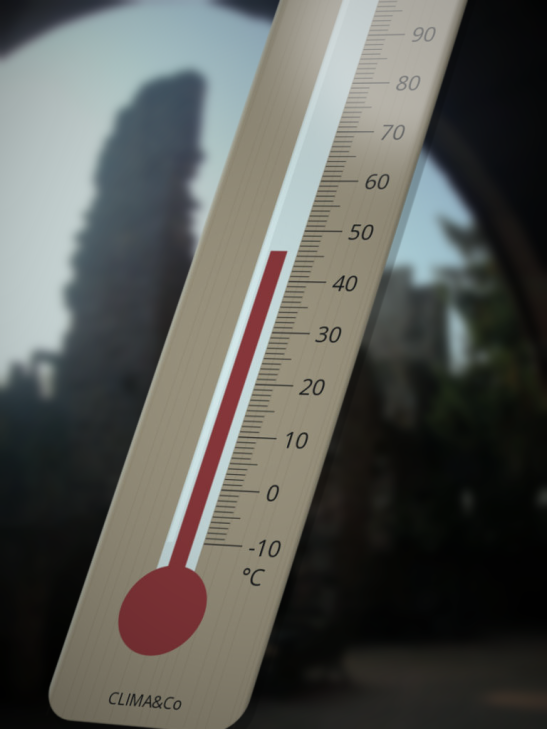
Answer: 46°C
